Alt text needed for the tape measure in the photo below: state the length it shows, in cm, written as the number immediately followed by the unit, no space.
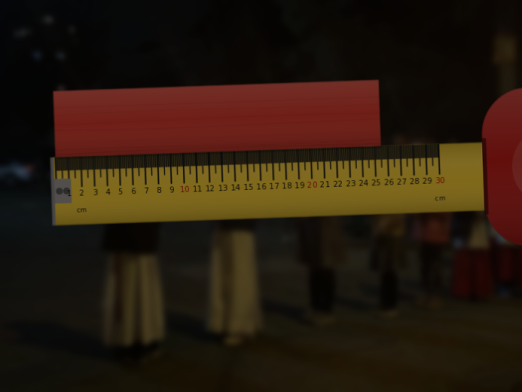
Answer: 25.5cm
